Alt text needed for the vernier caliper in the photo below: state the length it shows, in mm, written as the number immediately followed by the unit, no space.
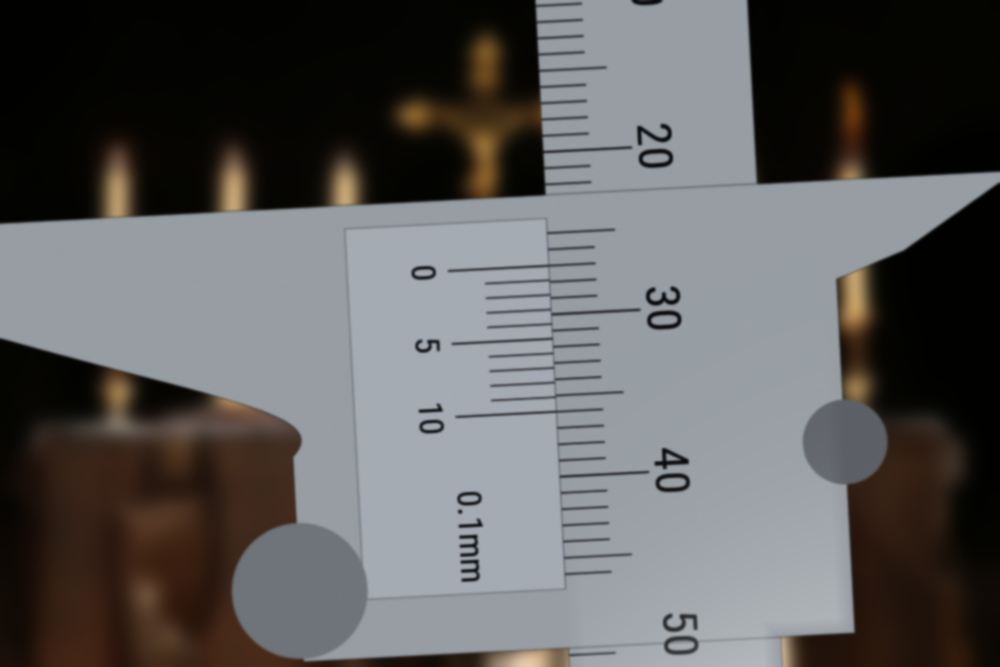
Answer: 27.0mm
